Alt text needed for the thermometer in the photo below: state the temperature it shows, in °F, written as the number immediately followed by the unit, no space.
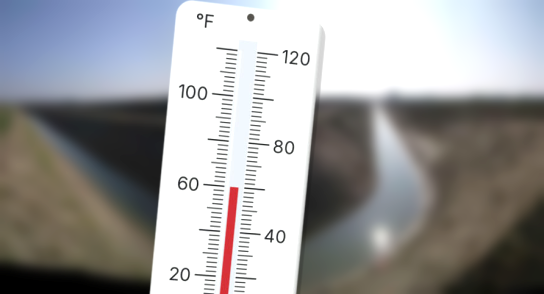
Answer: 60°F
